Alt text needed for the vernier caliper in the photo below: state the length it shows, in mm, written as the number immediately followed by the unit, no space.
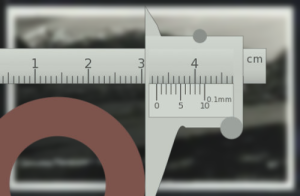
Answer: 32.8mm
